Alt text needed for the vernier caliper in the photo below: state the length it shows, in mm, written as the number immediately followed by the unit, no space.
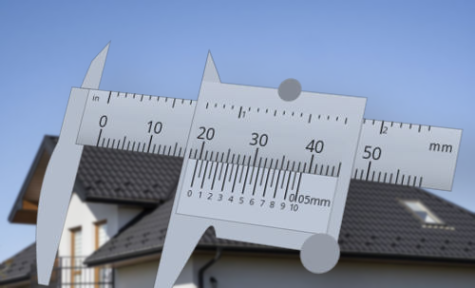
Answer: 19.6mm
